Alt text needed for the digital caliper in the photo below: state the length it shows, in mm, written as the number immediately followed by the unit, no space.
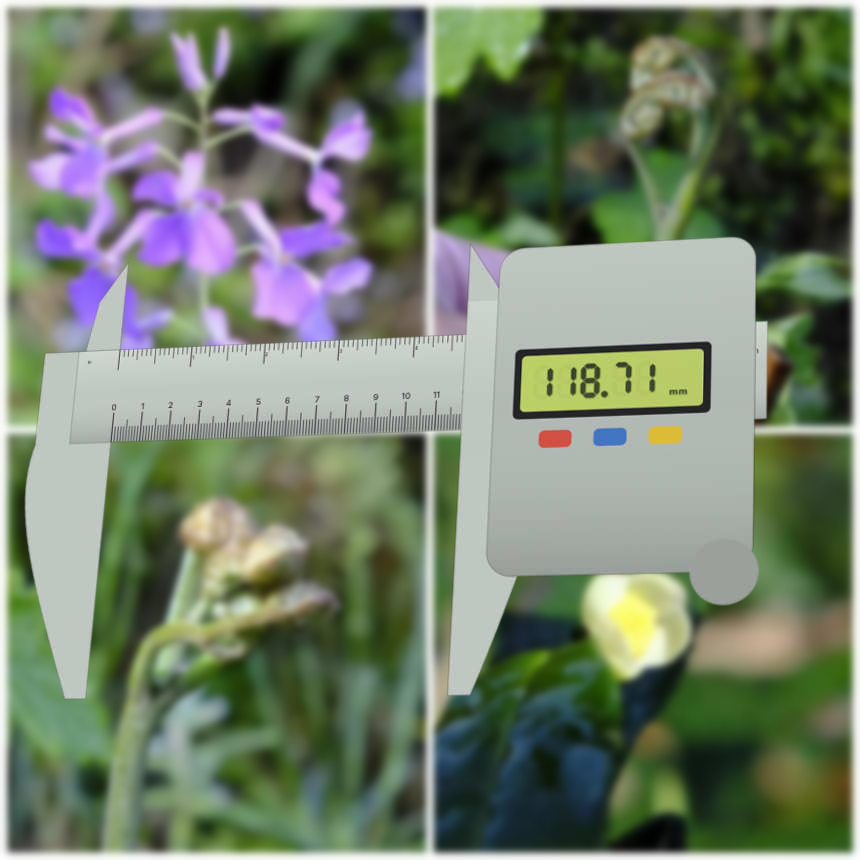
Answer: 118.71mm
